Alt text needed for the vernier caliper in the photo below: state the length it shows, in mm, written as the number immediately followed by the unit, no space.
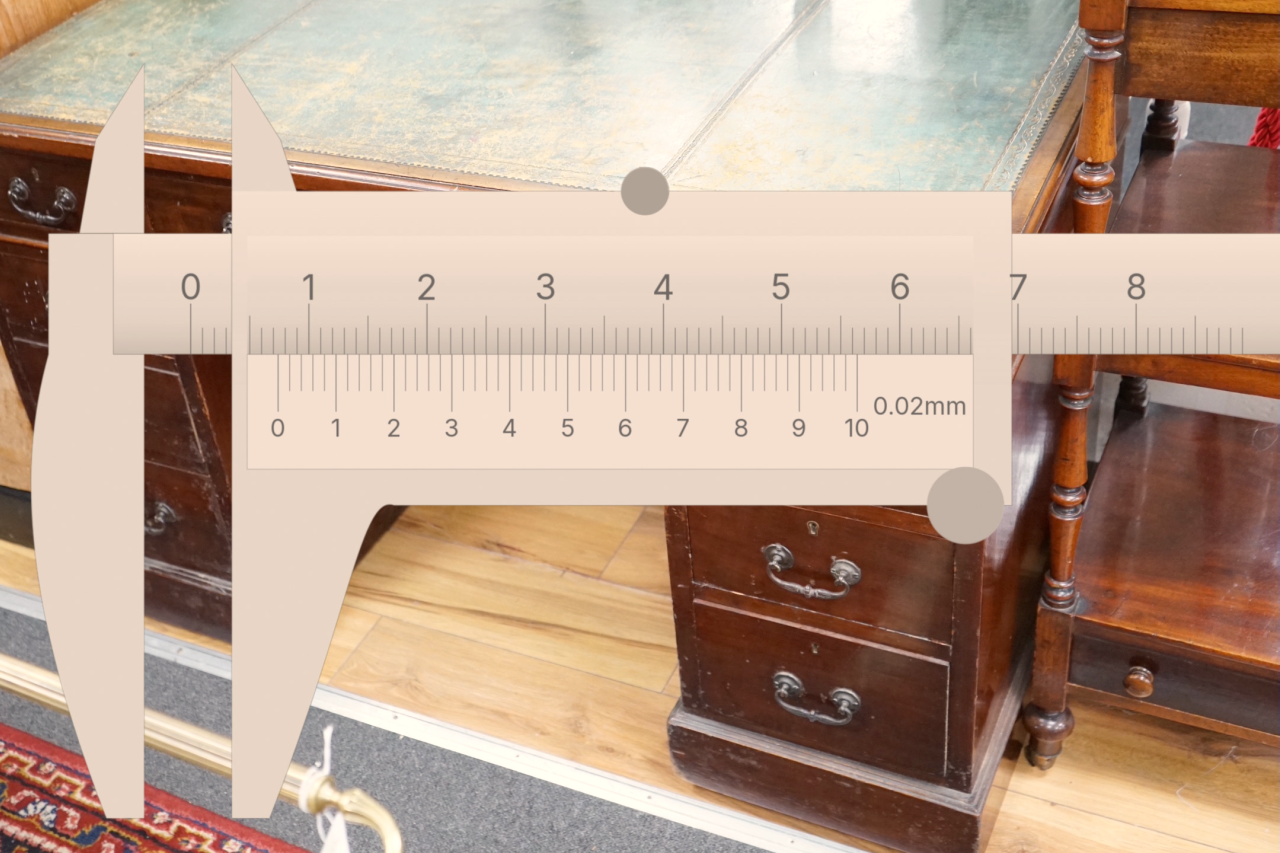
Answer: 7.4mm
